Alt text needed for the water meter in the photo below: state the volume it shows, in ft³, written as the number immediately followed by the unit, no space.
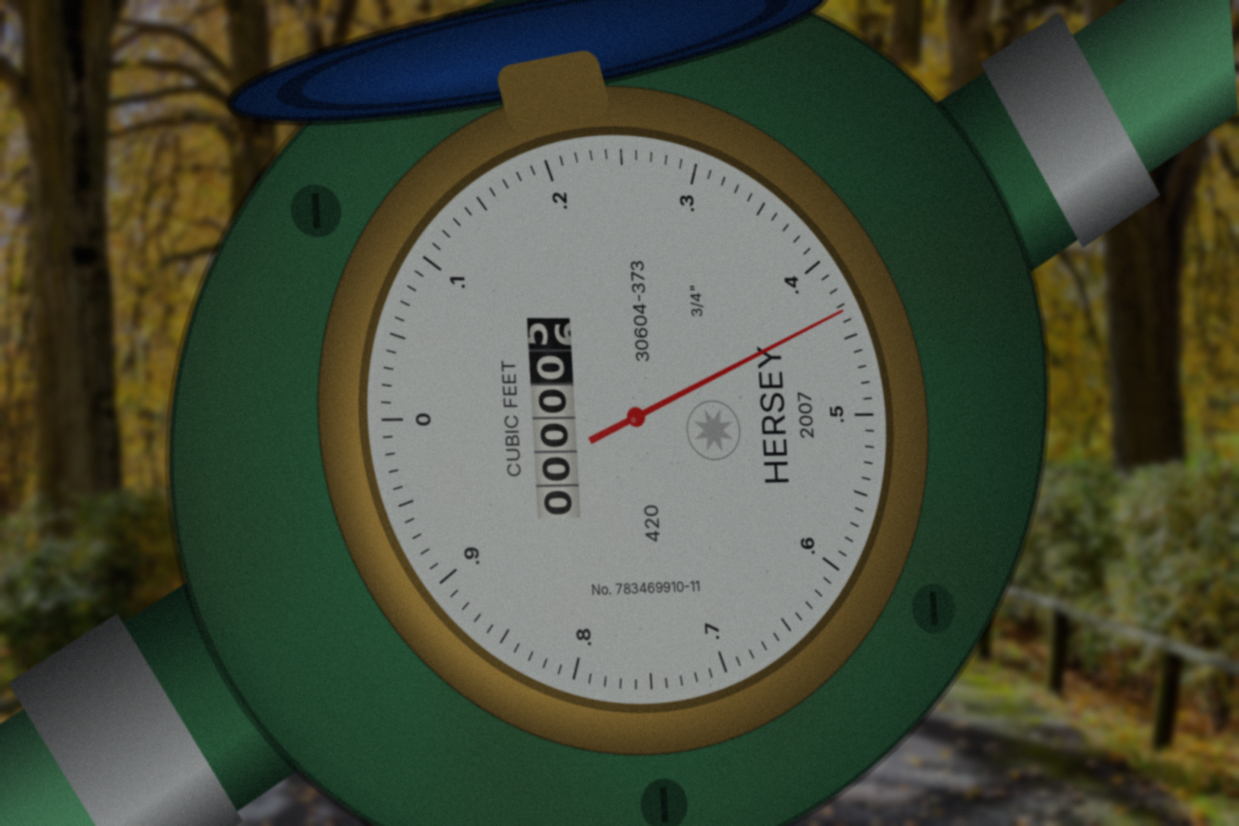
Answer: 5.43ft³
